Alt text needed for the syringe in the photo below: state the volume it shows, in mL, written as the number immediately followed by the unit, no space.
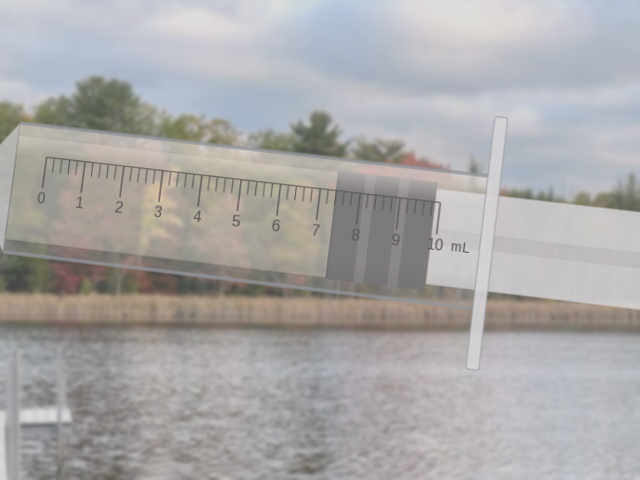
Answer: 7.4mL
